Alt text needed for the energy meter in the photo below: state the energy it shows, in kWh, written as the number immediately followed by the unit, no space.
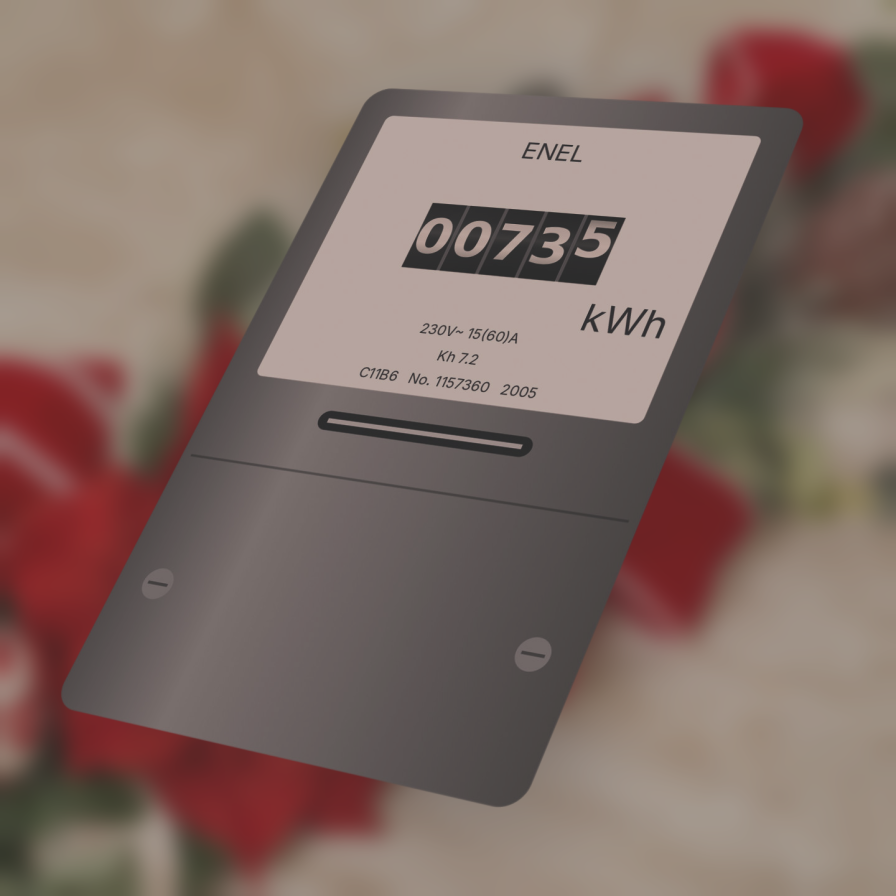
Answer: 735kWh
